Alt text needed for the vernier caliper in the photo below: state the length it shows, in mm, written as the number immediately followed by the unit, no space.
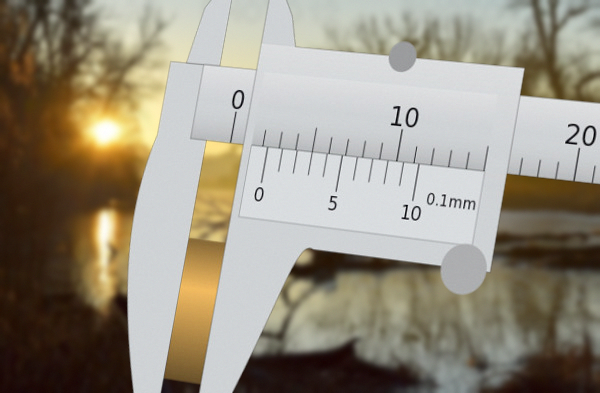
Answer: 2.3mm
